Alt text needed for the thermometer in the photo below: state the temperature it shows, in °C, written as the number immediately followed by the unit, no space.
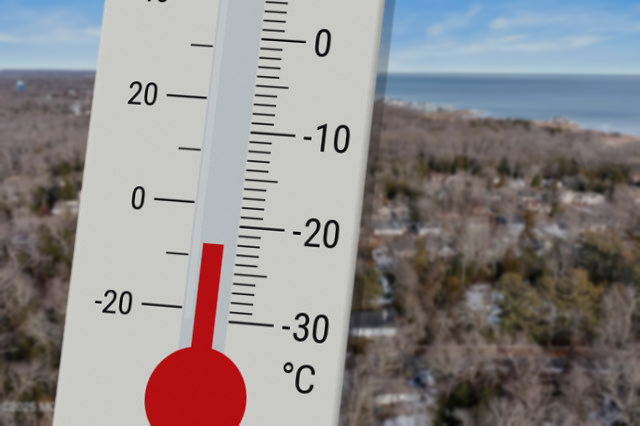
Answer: -22°C
